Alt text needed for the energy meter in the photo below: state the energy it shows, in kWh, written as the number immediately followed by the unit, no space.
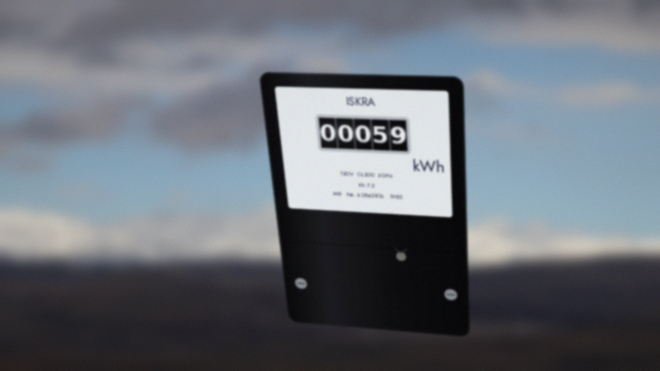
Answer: 59kWh
